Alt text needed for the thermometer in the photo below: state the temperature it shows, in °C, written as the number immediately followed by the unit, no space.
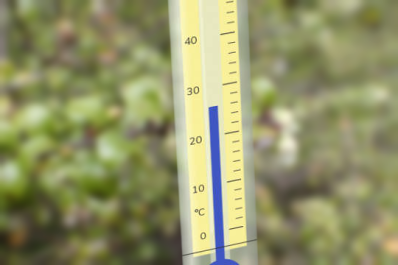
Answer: 26°C
